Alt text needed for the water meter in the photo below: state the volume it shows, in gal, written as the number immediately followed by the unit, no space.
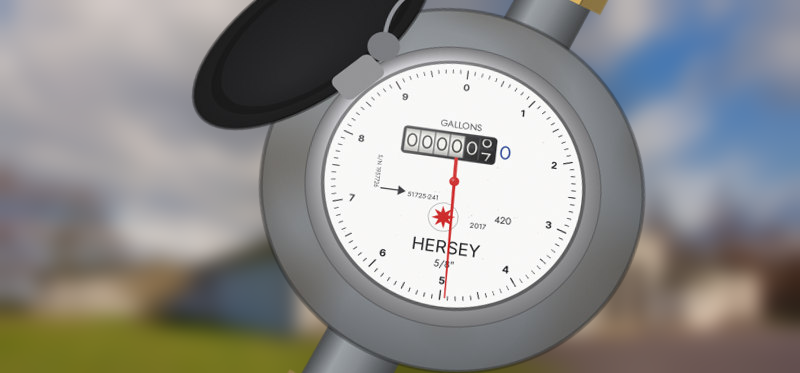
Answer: 64.9gal
